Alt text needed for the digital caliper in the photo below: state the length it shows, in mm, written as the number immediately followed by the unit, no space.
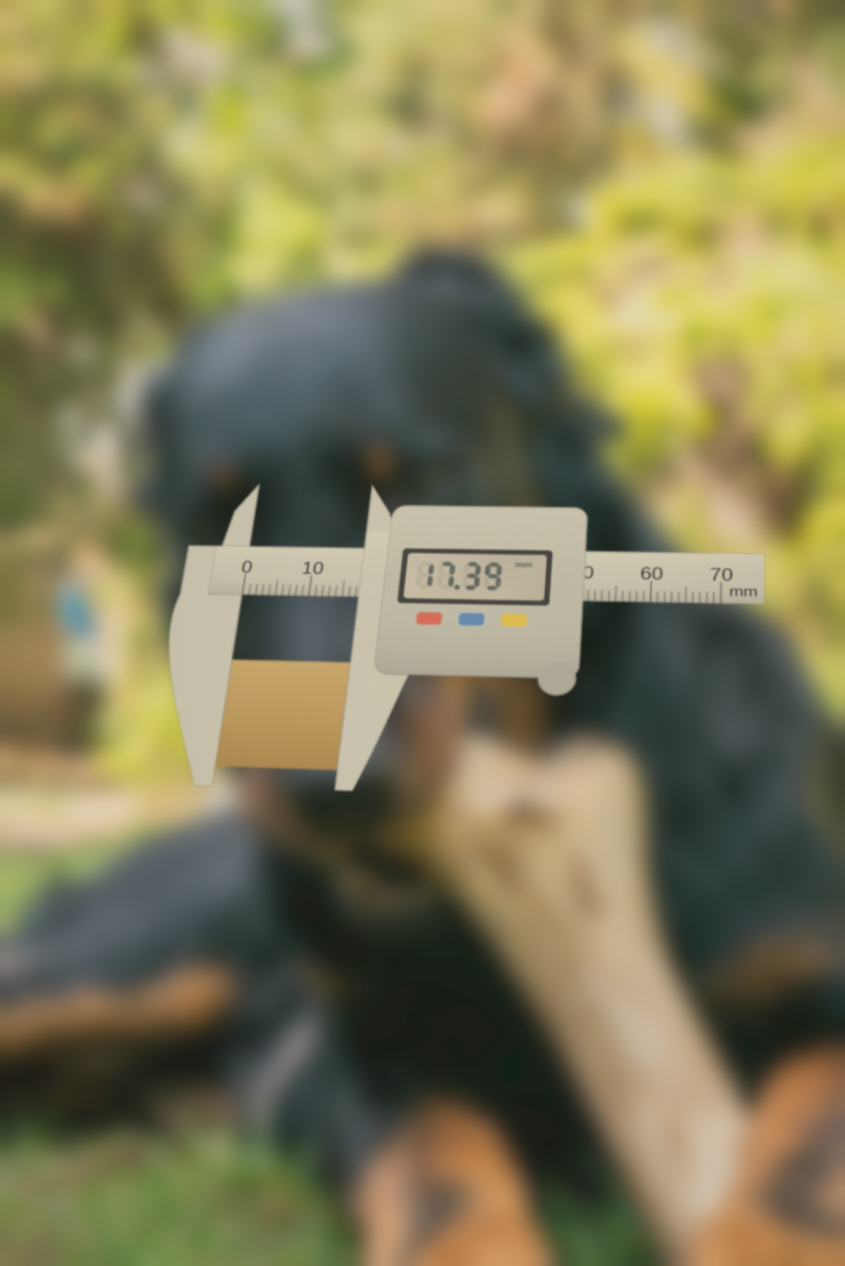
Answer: 17.39mm
